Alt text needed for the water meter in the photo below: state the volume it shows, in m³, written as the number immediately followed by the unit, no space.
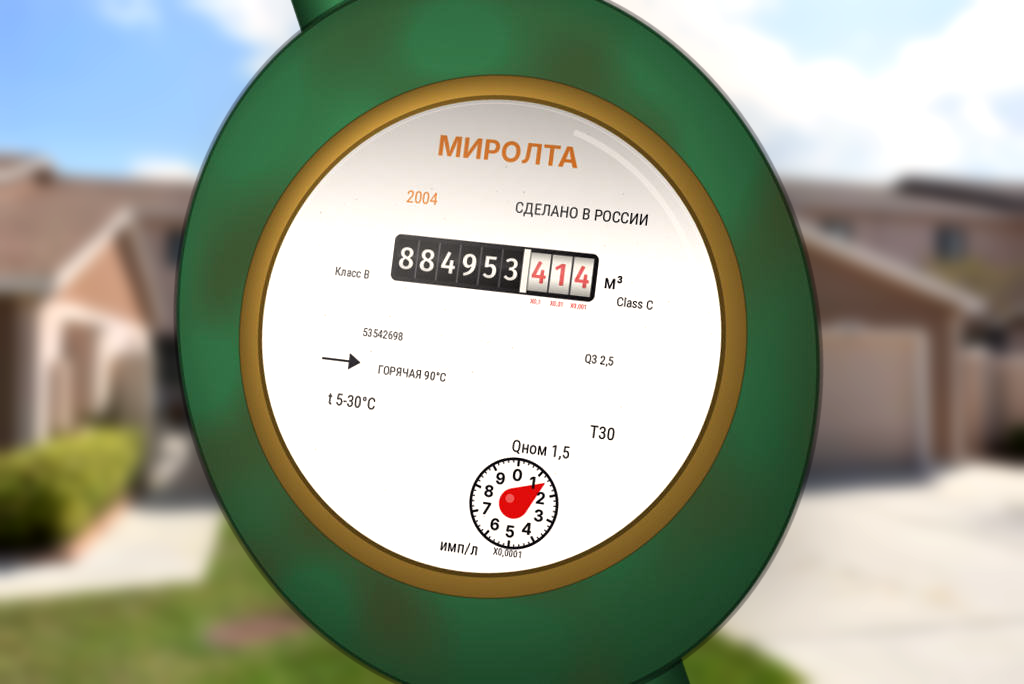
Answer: 884953.4141m³
